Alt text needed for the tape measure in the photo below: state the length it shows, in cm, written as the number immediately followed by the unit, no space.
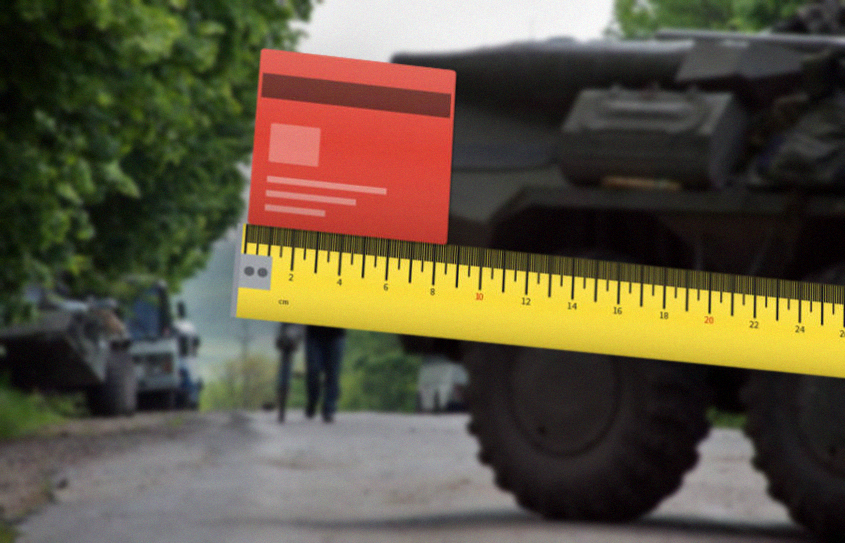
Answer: 8.5cm
